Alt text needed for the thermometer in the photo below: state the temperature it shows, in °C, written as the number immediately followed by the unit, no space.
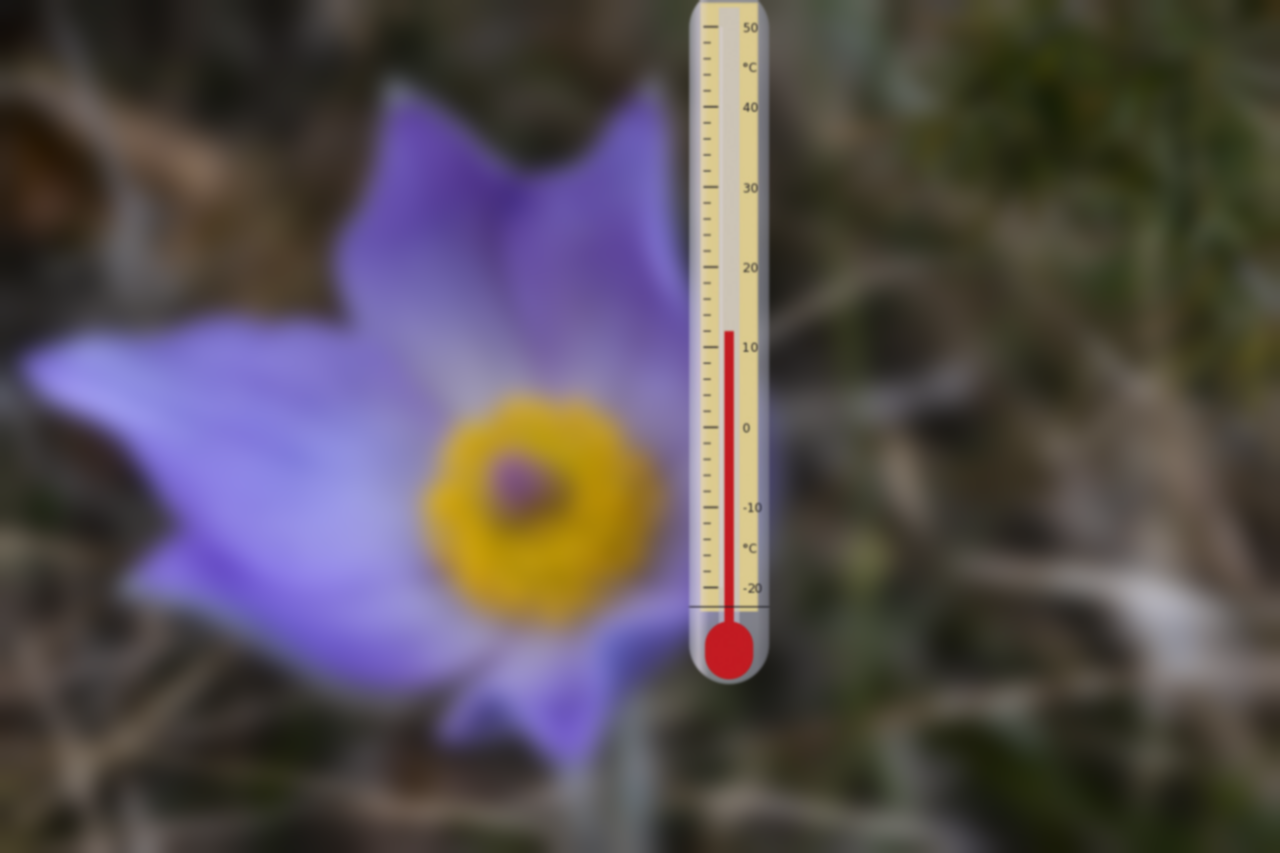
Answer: 12°C
